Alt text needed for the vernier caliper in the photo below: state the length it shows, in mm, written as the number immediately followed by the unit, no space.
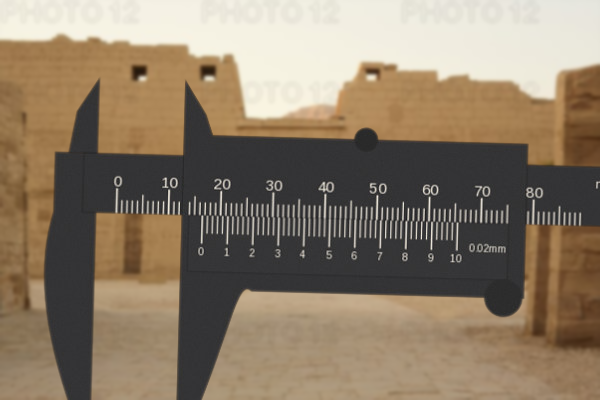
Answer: 16.5mm
